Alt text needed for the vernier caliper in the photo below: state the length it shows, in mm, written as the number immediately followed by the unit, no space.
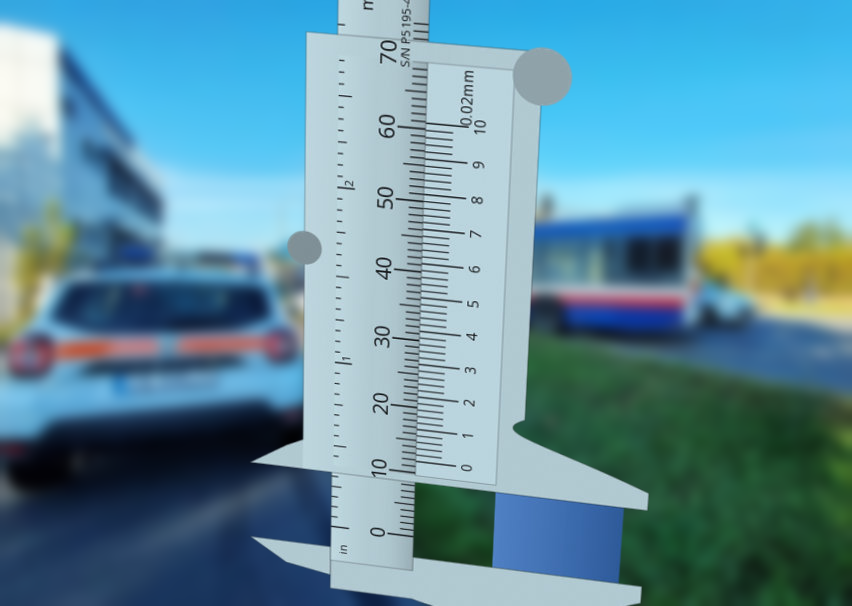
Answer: 11.8mm
